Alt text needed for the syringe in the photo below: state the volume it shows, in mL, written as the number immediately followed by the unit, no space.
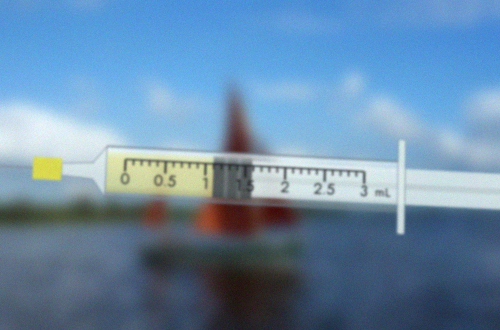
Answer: 1.1mL
